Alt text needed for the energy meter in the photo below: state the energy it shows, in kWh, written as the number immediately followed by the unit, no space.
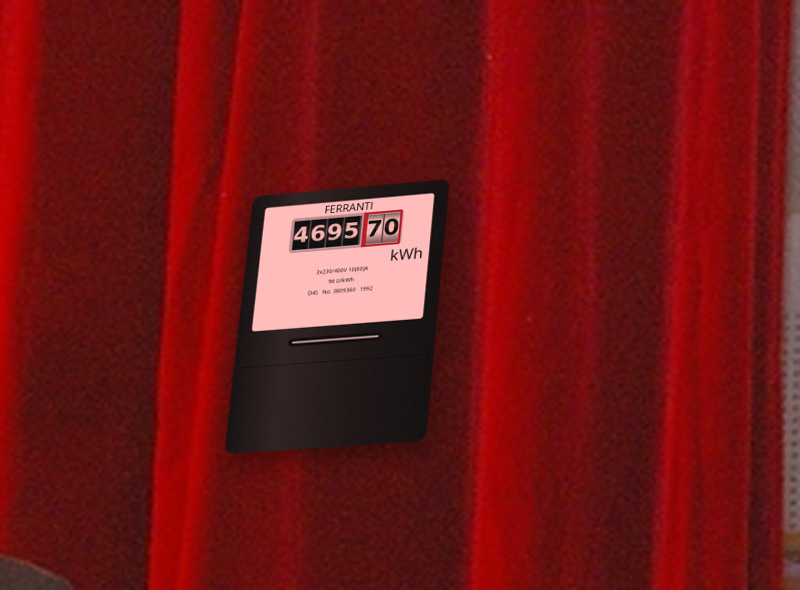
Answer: 4695.70kWh
